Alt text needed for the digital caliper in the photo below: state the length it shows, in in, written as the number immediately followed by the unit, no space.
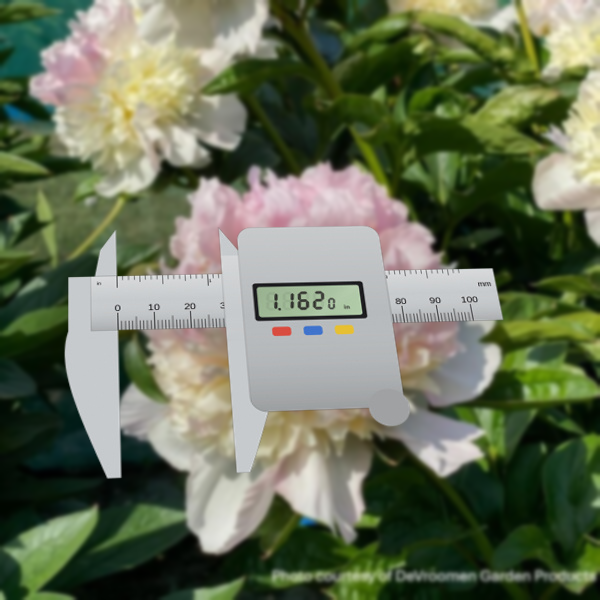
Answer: 1.1620in
